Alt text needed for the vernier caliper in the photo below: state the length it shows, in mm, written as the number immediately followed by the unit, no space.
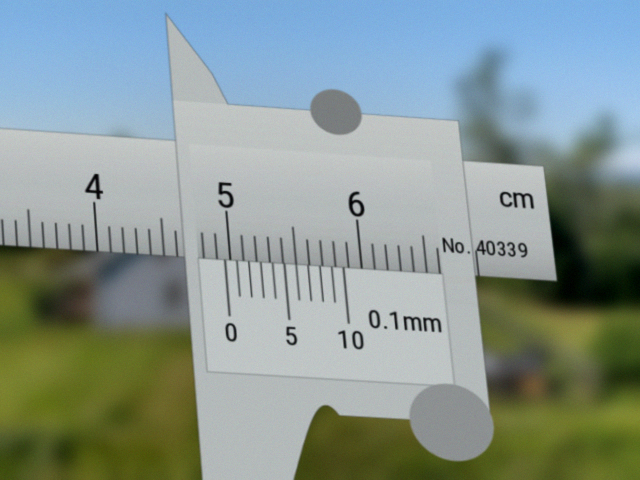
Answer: 49.6mm
